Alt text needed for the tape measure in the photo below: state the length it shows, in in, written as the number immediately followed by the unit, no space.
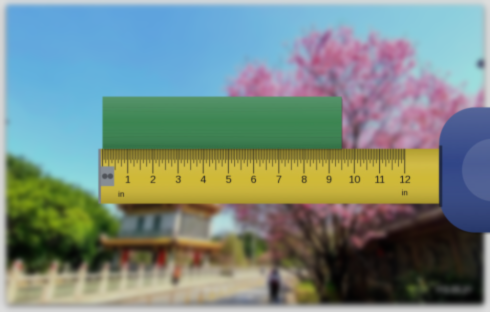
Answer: 9.5in
